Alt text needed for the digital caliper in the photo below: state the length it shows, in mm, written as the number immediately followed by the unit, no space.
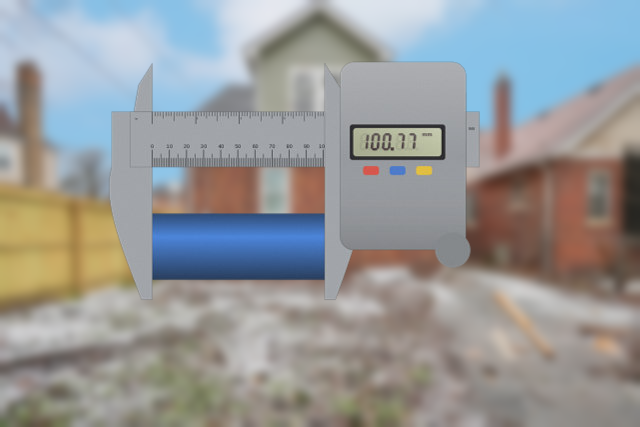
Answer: 100.77mm
